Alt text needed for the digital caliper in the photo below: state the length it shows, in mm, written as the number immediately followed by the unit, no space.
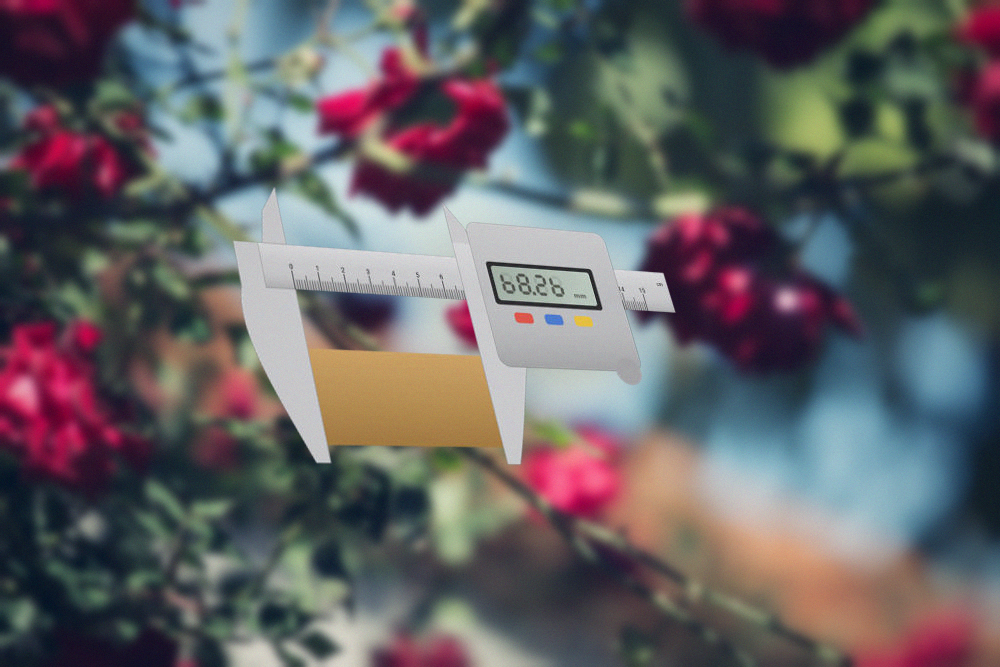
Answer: 68.26mm
